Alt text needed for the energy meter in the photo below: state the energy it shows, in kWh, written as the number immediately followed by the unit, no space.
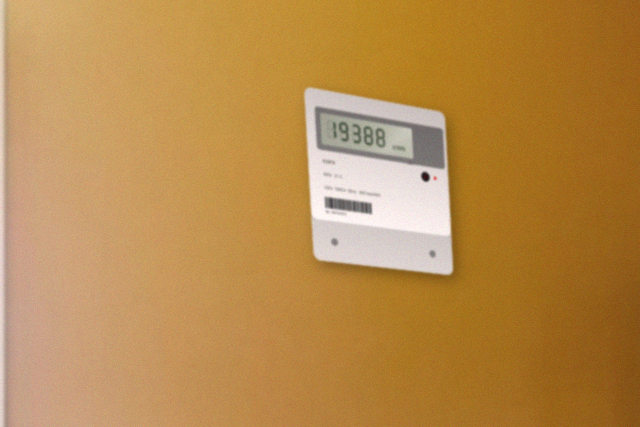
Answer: 19388kWh
